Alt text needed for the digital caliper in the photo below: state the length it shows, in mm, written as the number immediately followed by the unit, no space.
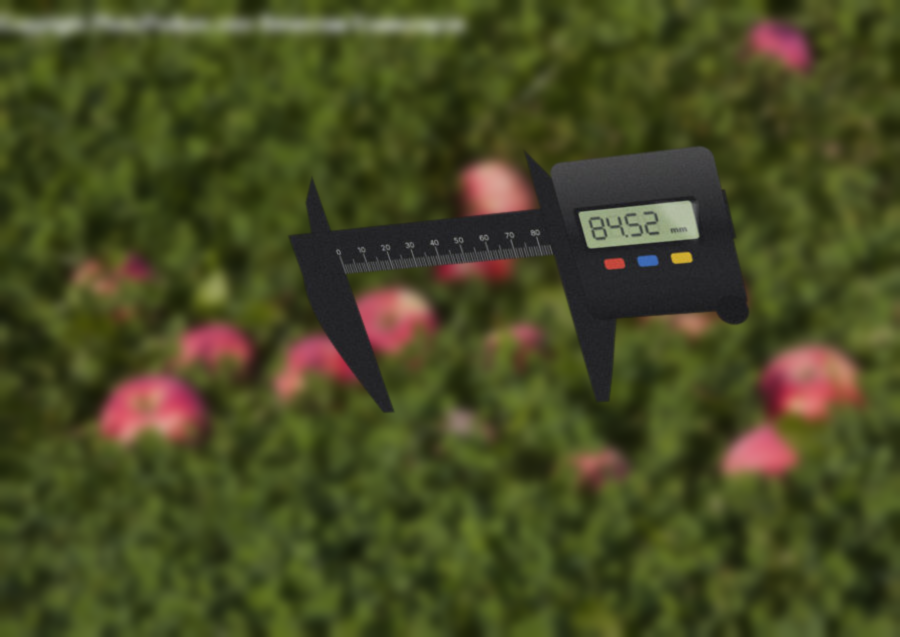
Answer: 84.52mm
